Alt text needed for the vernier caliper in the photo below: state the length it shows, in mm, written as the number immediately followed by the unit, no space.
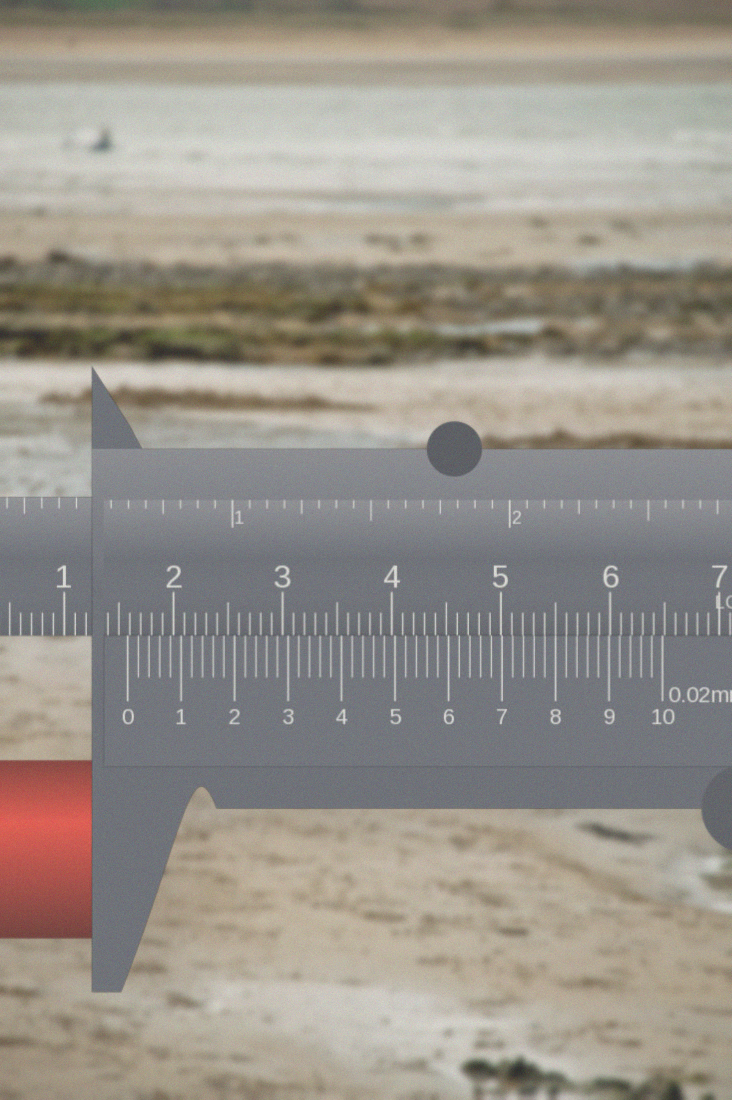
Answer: 15.8mm
